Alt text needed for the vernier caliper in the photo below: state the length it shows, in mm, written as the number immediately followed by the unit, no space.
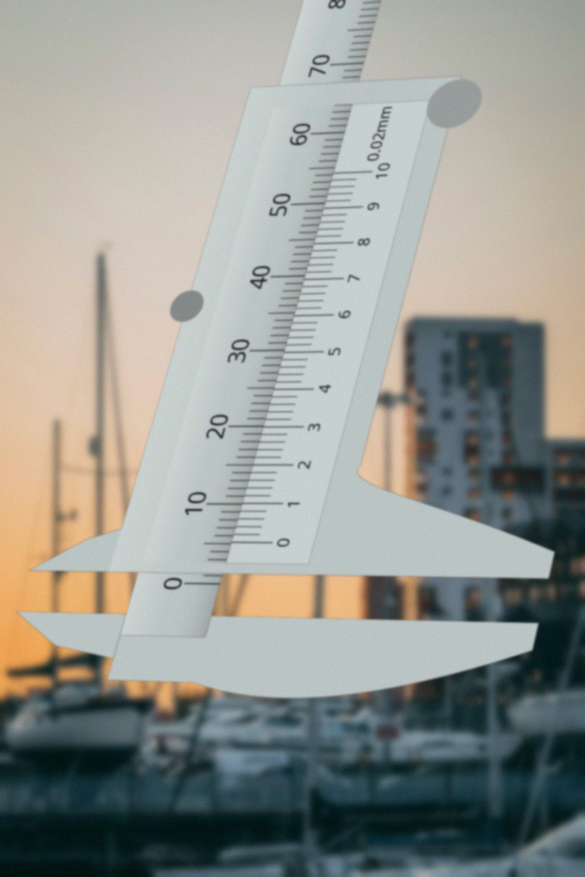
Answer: 5.2mm
